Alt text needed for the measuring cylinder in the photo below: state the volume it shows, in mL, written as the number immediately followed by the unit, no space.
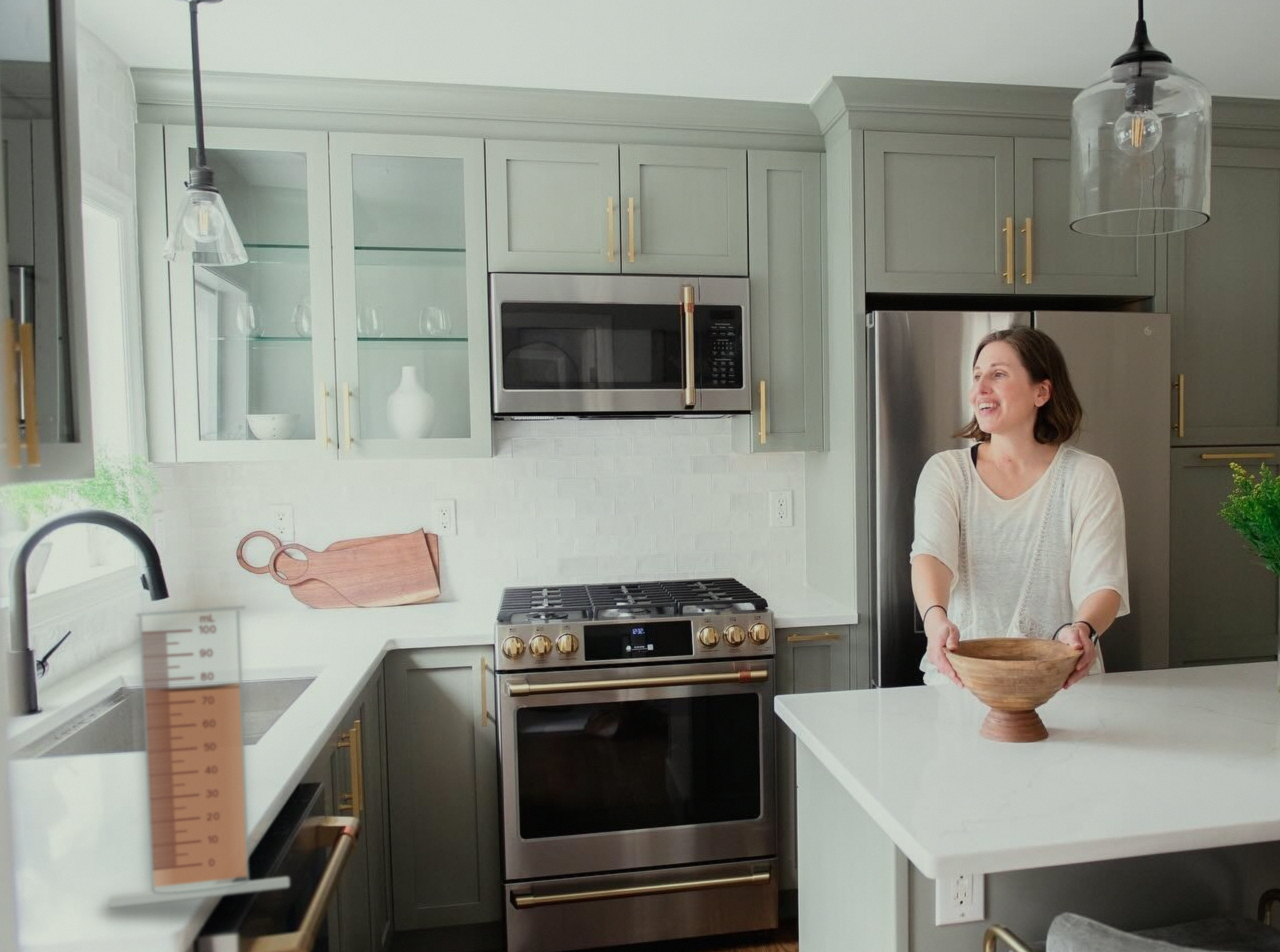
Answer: 75mL
